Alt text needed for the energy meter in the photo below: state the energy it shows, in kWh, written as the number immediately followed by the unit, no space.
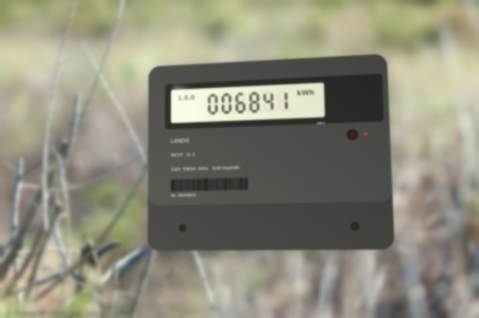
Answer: 6841kWh
